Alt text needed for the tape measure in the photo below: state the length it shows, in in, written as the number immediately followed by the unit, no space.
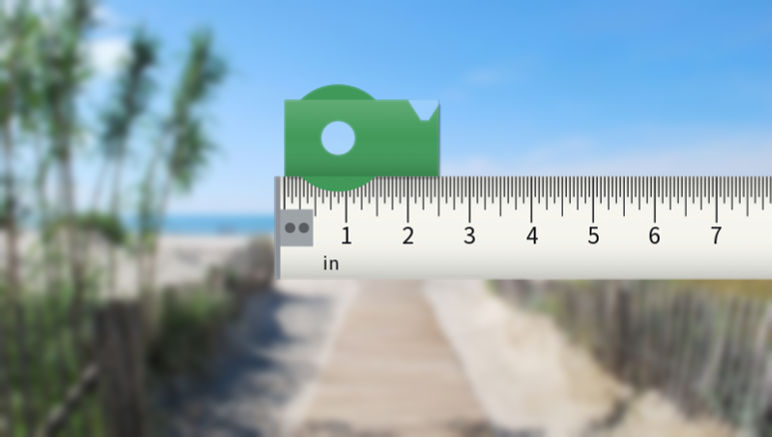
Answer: 2.5in
